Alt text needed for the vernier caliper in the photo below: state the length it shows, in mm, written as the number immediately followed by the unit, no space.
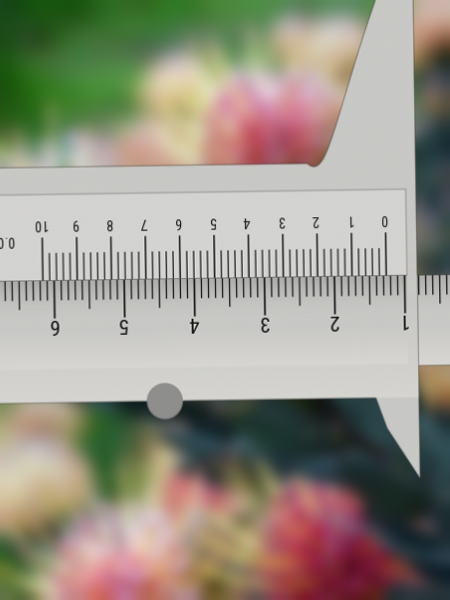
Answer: 12.6mm
